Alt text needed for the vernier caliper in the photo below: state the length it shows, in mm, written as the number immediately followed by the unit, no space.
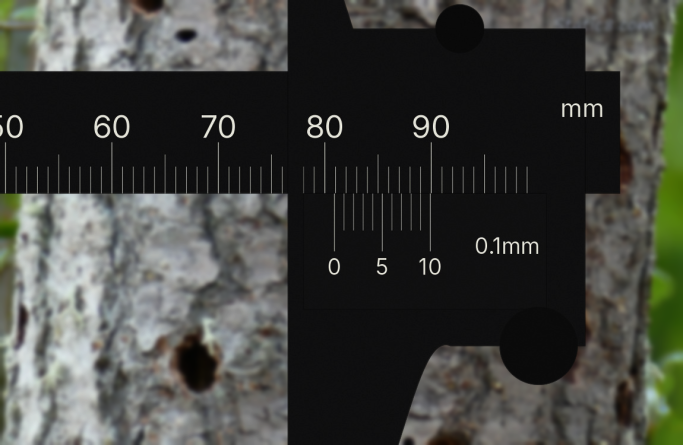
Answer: 80.9mm
